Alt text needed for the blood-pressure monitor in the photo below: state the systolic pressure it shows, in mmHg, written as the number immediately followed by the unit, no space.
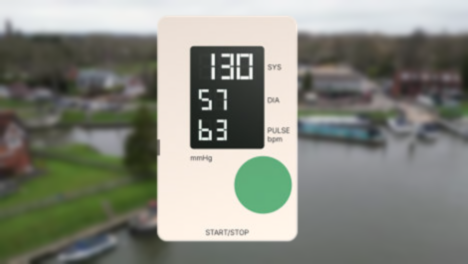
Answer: 130mmHg
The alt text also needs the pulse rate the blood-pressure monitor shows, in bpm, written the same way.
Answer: 63bpm
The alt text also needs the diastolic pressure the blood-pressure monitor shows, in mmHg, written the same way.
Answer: 57mmHg
